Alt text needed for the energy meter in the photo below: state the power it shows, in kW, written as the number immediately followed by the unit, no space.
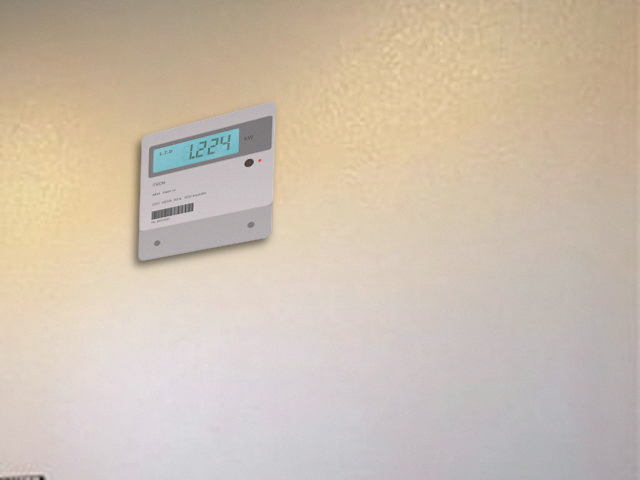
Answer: 1.224kW
